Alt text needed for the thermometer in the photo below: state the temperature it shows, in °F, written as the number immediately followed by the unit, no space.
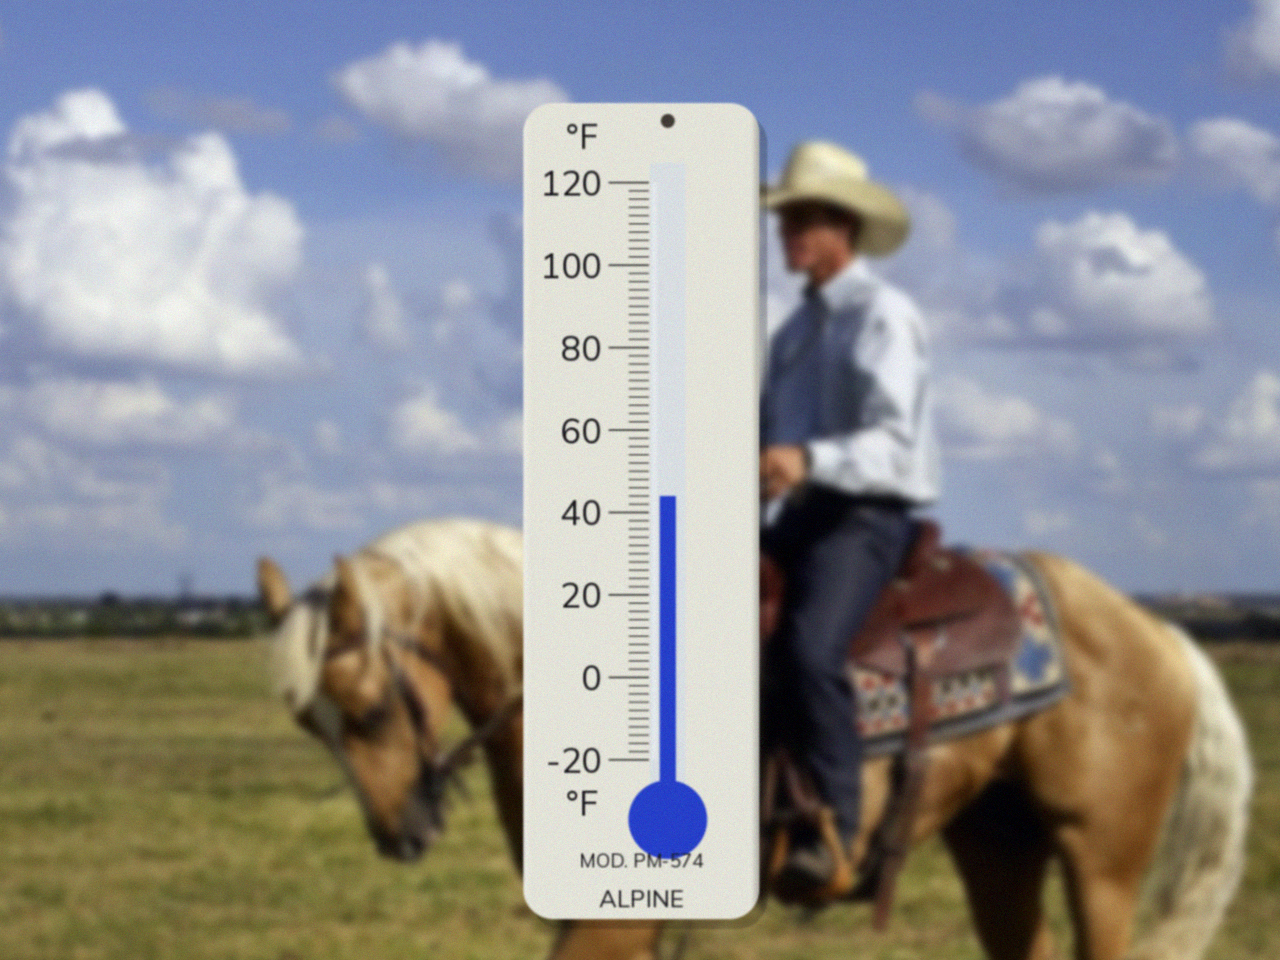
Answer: 44°F
